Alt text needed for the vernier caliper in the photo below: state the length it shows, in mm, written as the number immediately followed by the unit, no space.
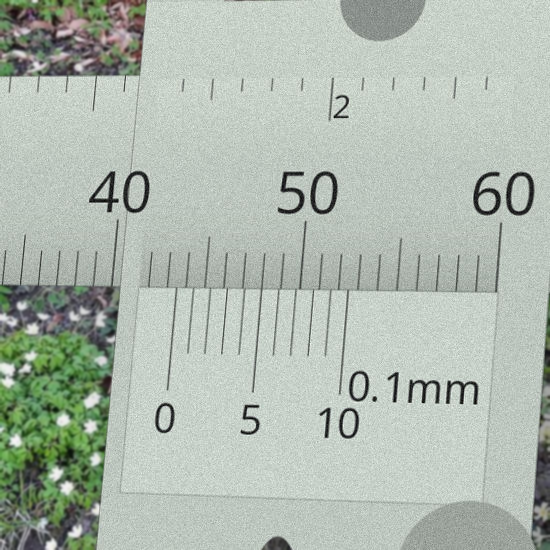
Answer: 43.5mm
